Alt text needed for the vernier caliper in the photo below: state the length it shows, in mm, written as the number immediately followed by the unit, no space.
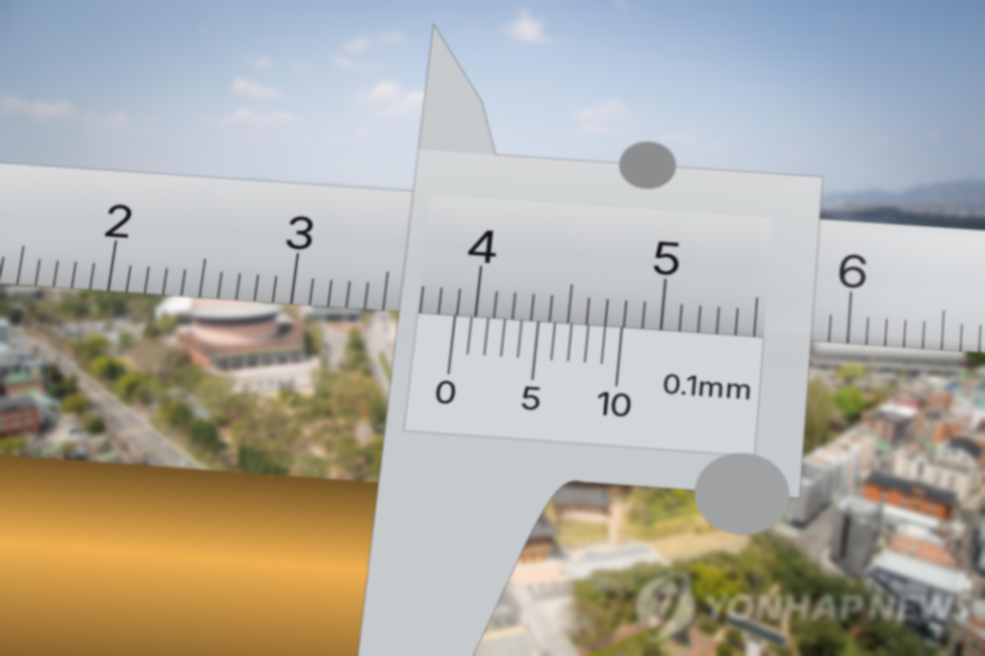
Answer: 38.9mm
